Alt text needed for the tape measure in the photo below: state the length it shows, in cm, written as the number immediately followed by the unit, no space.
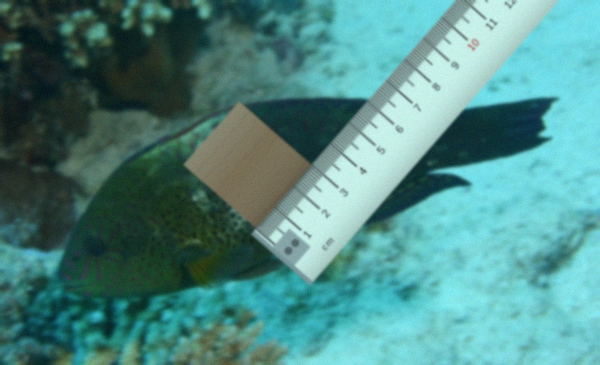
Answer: 3cm
